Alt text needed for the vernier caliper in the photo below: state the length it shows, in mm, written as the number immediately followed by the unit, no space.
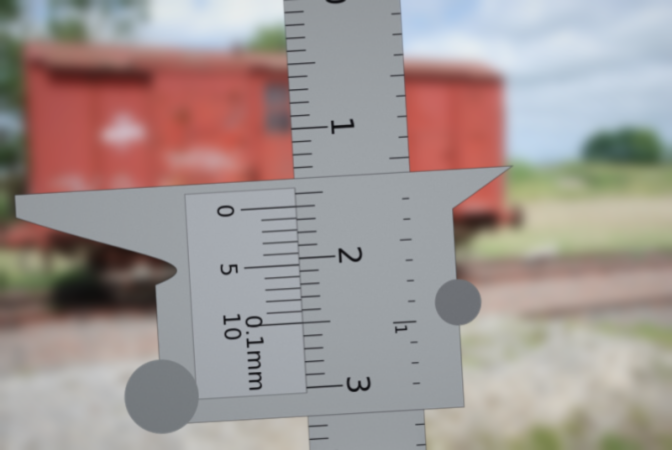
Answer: 16.0mm
